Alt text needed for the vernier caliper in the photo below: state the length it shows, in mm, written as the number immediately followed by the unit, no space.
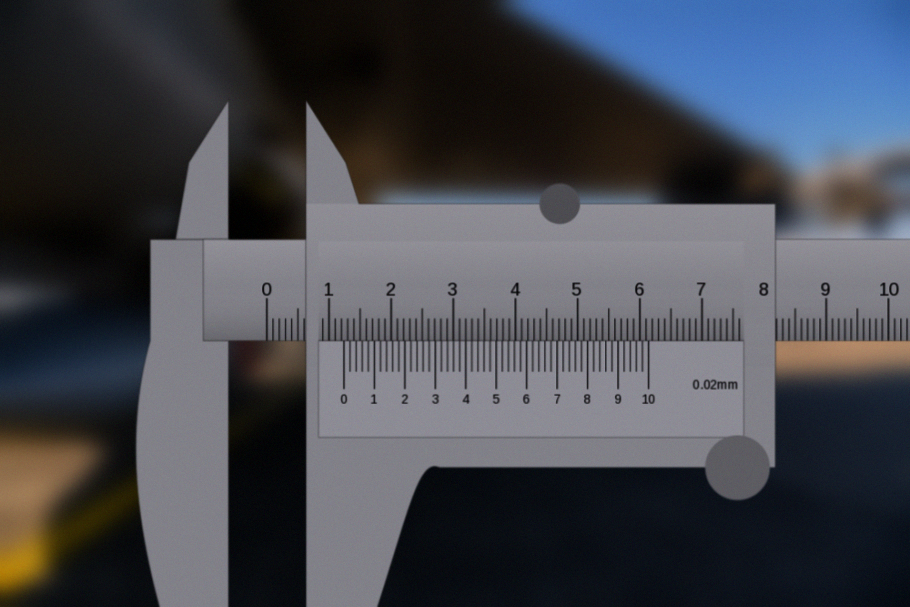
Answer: 12.4mm
